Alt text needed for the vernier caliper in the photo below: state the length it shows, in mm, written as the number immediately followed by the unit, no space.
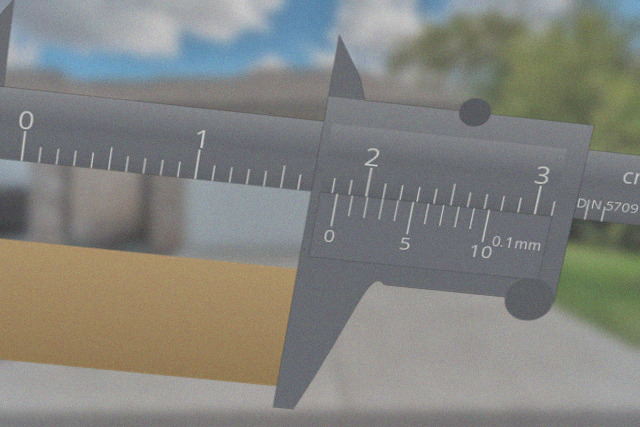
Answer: 18.3mm
